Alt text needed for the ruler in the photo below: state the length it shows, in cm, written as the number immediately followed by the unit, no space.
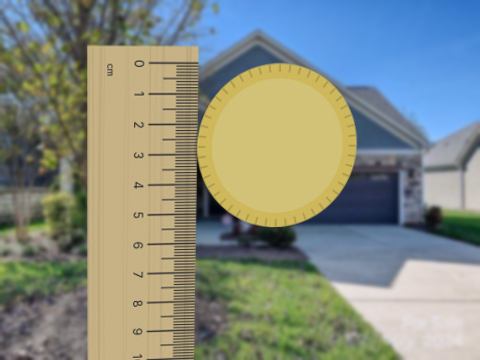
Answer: 5.5cm
